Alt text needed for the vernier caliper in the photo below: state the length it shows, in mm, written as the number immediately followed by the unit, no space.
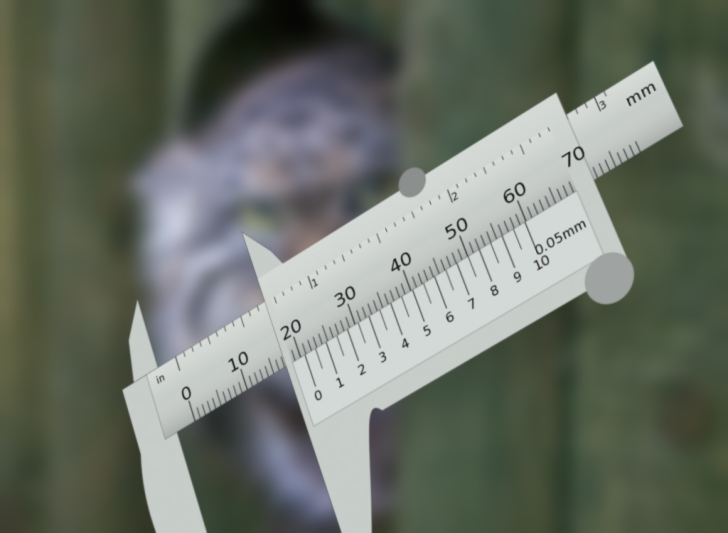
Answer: 20.8mm
